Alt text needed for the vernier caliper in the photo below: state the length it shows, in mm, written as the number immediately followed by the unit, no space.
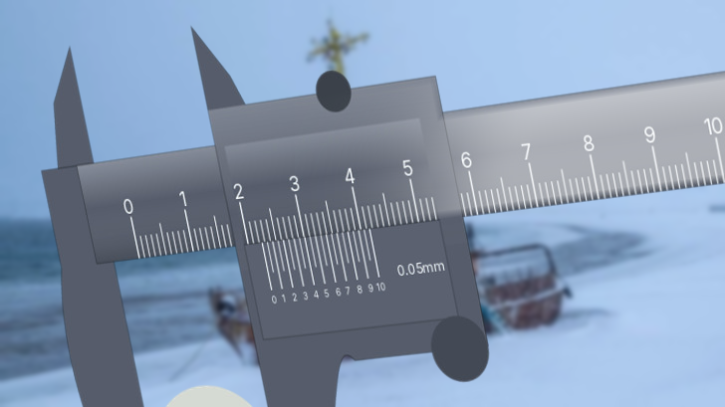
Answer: 22.5mm
